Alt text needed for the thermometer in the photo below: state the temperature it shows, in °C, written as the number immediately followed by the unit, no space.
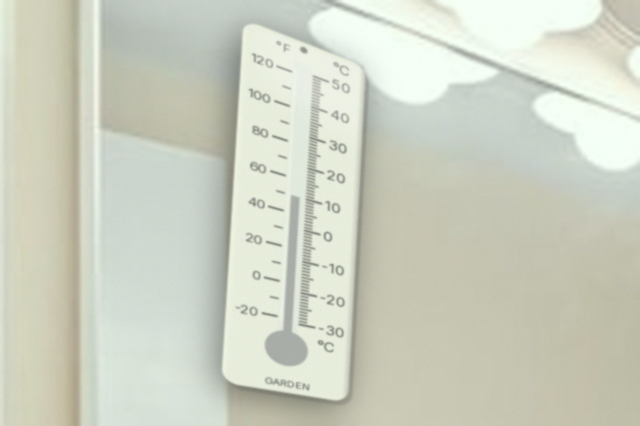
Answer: 10°C
